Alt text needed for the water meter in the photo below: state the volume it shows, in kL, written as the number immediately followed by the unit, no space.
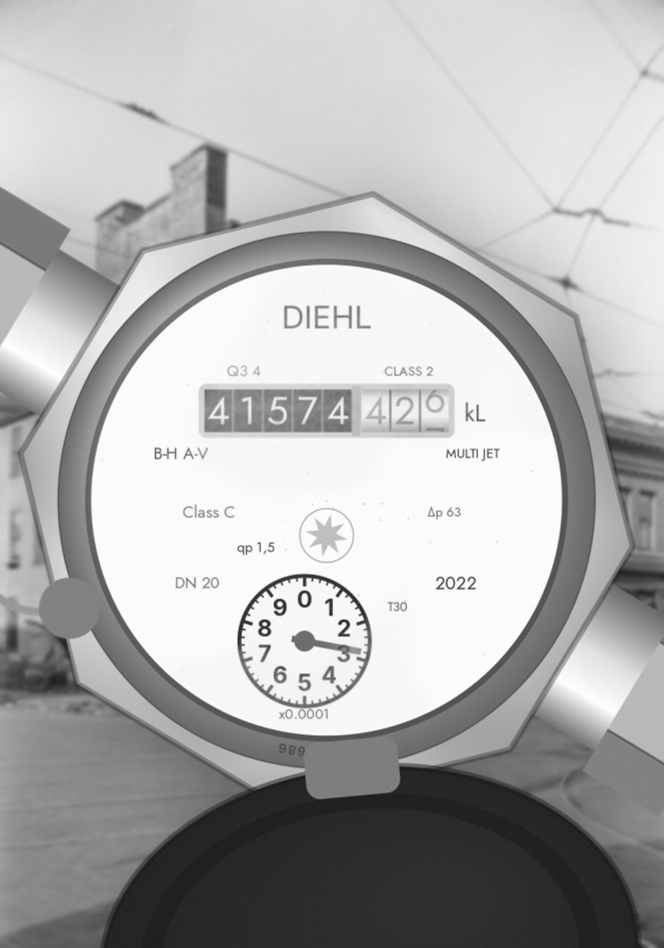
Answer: 41574.4262kL
